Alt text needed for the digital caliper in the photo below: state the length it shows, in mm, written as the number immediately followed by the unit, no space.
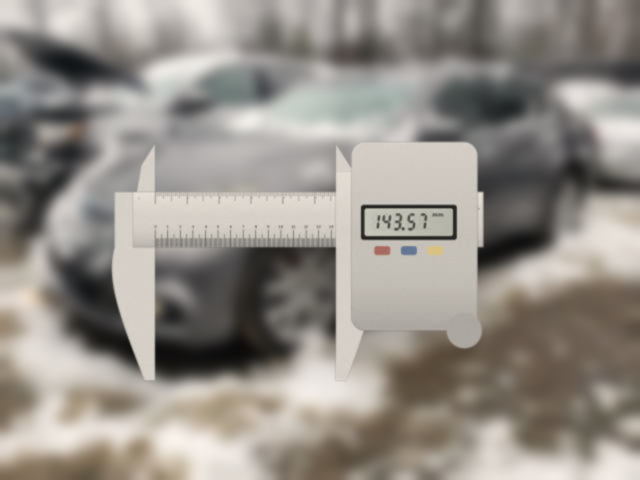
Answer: 143.57mm
